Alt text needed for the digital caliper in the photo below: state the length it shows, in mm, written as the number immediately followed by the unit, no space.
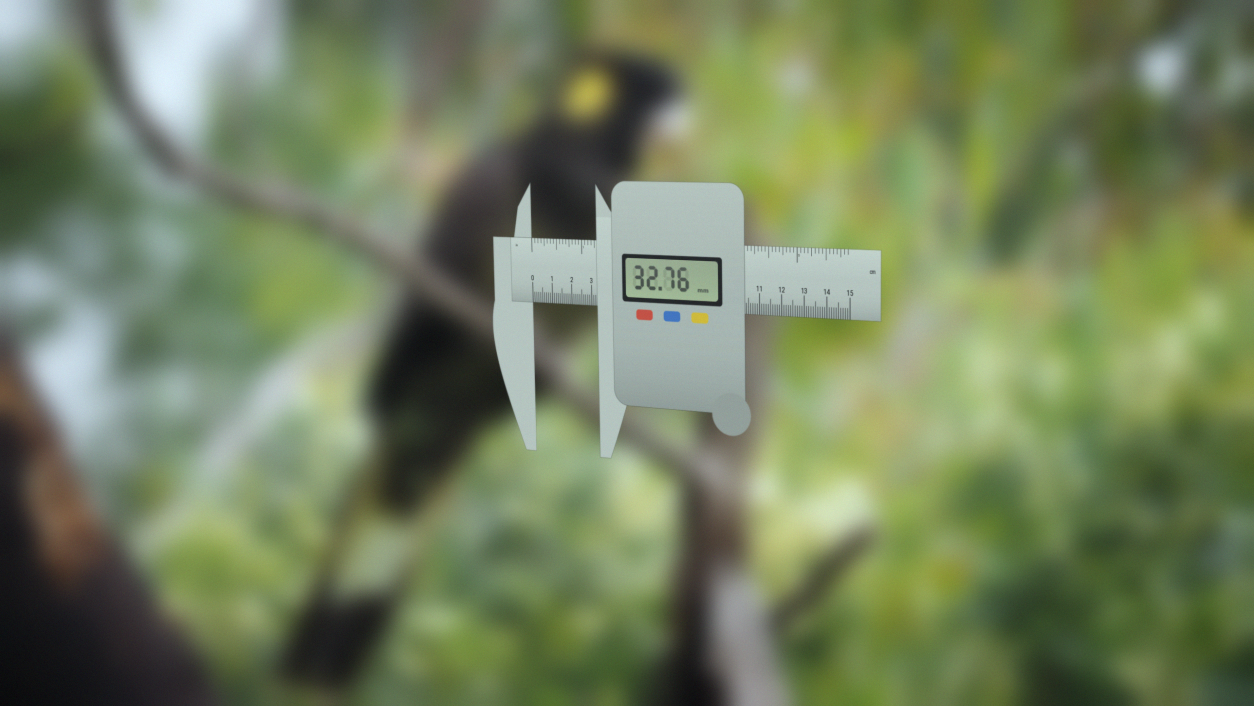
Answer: 32.76mm
